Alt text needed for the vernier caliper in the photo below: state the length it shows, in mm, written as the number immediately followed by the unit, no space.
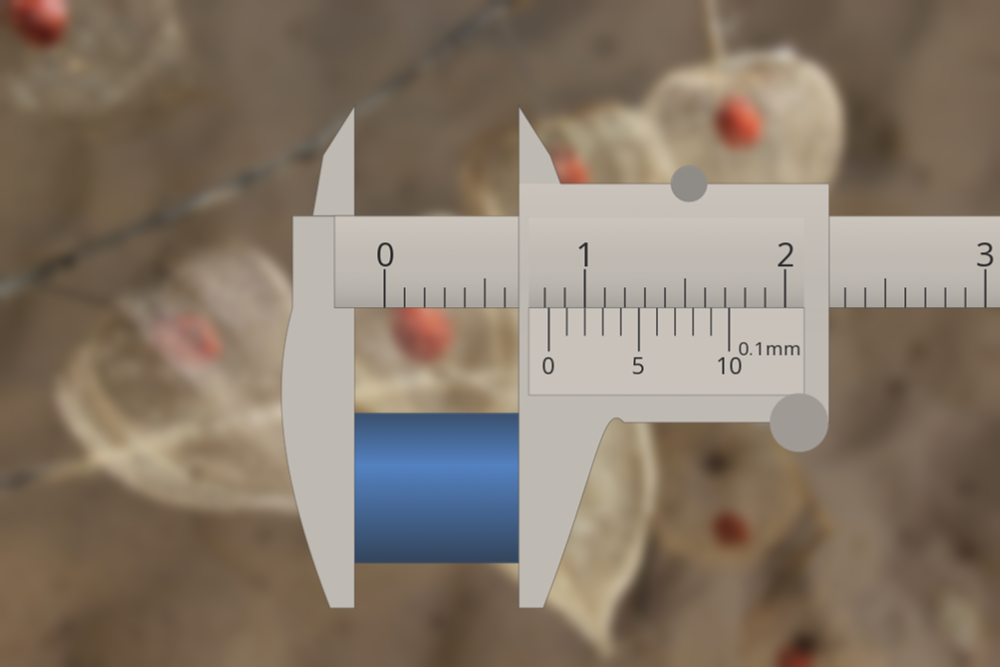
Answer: 8.2mm
